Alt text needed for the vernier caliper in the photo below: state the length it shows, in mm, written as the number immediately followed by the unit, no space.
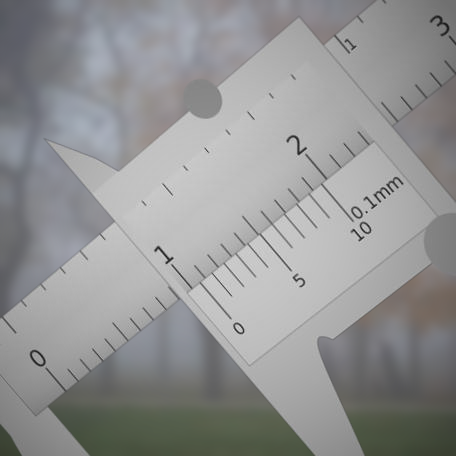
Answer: 10.6mm
